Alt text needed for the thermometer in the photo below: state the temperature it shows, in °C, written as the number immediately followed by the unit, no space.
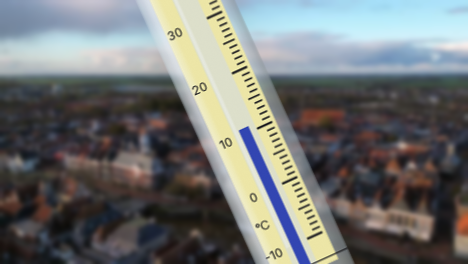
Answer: 11°C
